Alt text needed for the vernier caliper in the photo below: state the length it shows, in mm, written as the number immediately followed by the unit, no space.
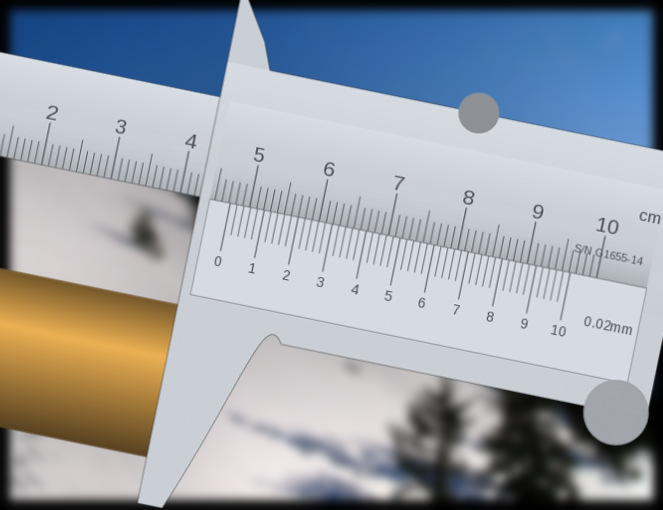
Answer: 47.2mm
